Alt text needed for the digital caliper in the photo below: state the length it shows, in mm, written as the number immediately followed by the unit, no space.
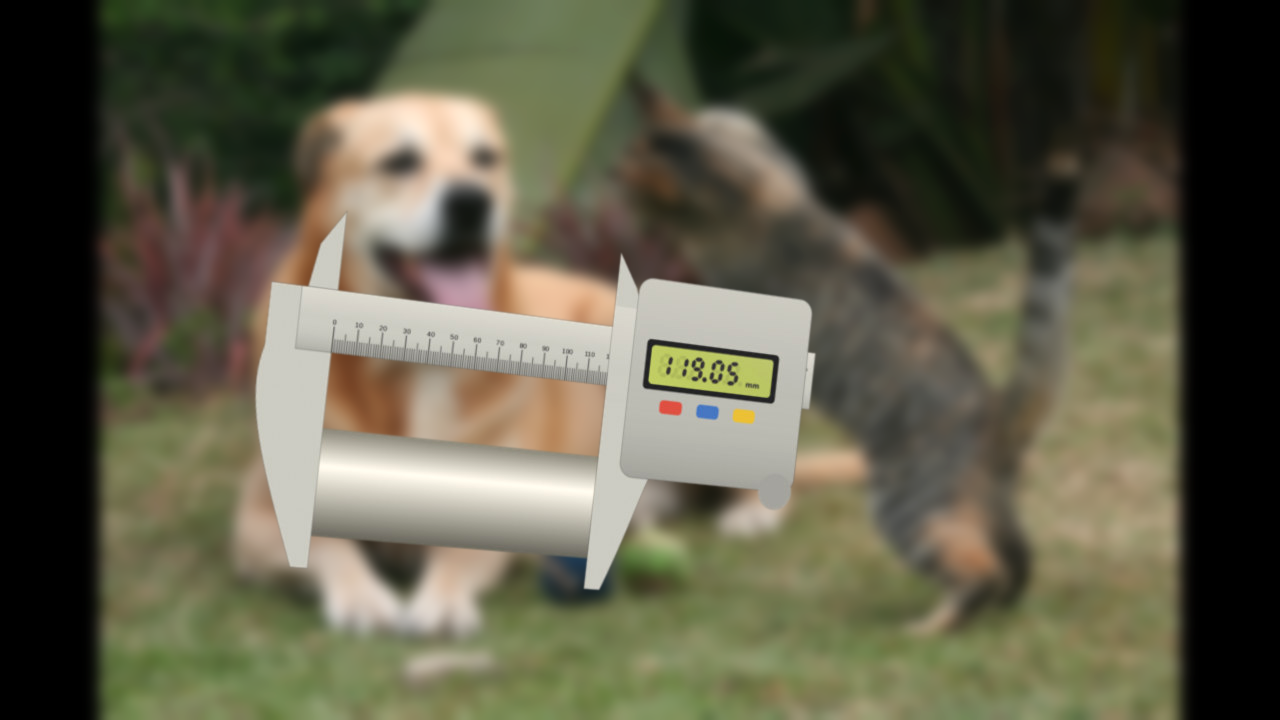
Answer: 119.05mm
